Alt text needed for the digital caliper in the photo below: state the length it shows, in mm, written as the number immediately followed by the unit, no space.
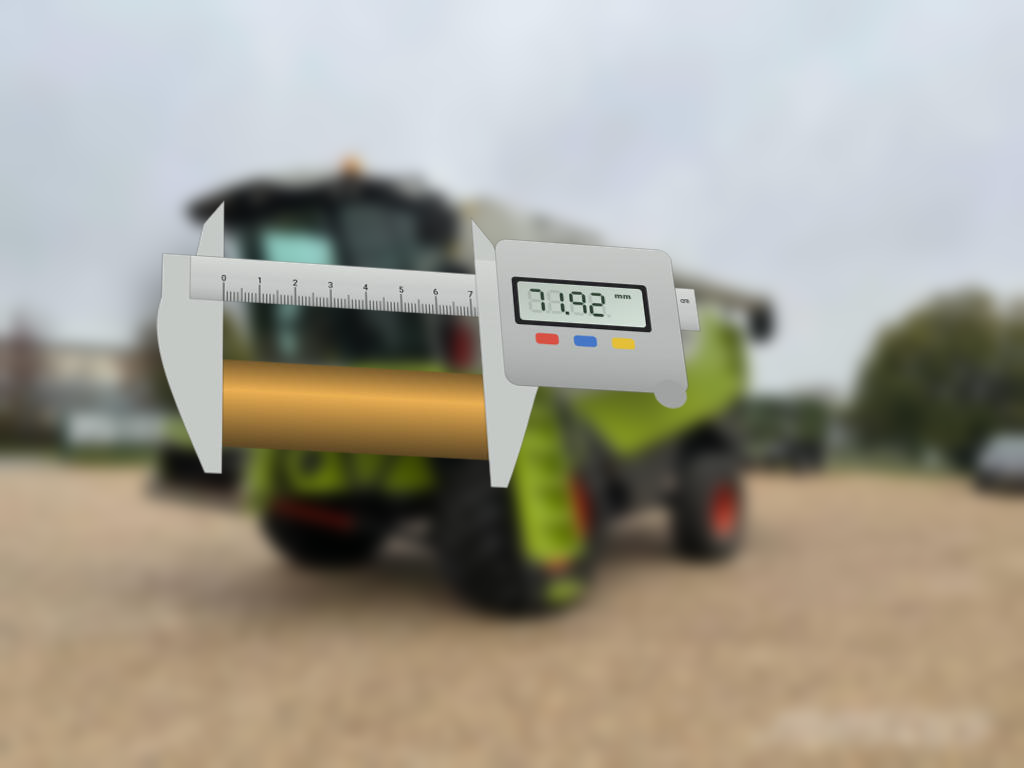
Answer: 71.92mm
